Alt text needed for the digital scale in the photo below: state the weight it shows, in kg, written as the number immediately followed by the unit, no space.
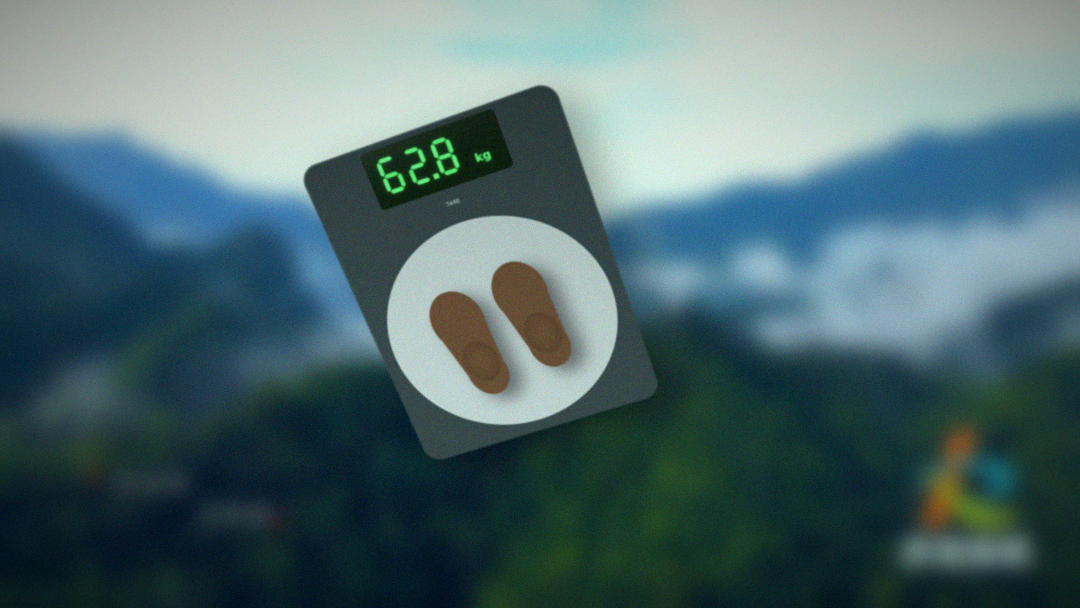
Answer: 62.8kg
